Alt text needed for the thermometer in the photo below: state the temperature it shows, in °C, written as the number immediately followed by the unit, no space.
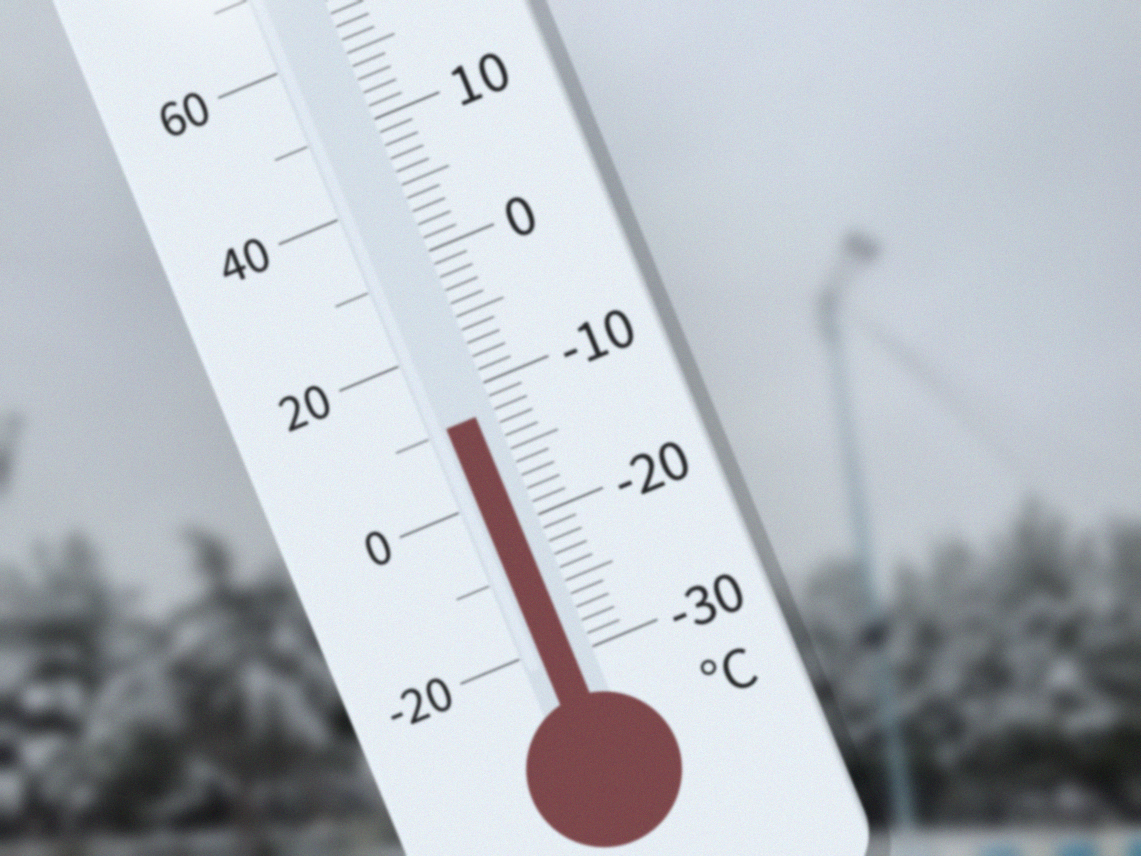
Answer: -12°C
